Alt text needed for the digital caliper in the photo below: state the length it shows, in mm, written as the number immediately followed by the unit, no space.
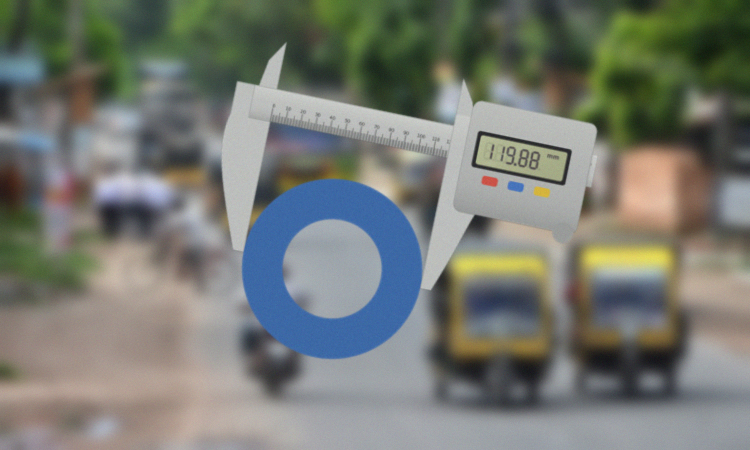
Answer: 119.88mm
